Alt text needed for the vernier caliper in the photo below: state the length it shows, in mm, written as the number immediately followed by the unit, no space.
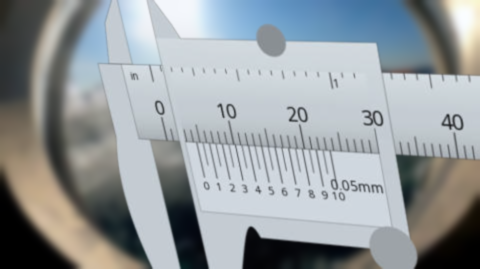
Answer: 4.5mm
